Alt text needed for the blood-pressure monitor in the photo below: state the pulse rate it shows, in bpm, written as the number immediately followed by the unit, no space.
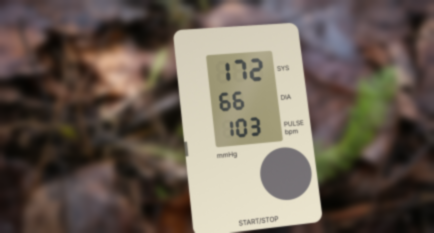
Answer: 103bpm
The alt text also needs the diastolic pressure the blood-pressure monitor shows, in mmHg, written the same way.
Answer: 66mmHg
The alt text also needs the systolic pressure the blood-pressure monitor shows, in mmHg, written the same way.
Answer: 172mmHg
